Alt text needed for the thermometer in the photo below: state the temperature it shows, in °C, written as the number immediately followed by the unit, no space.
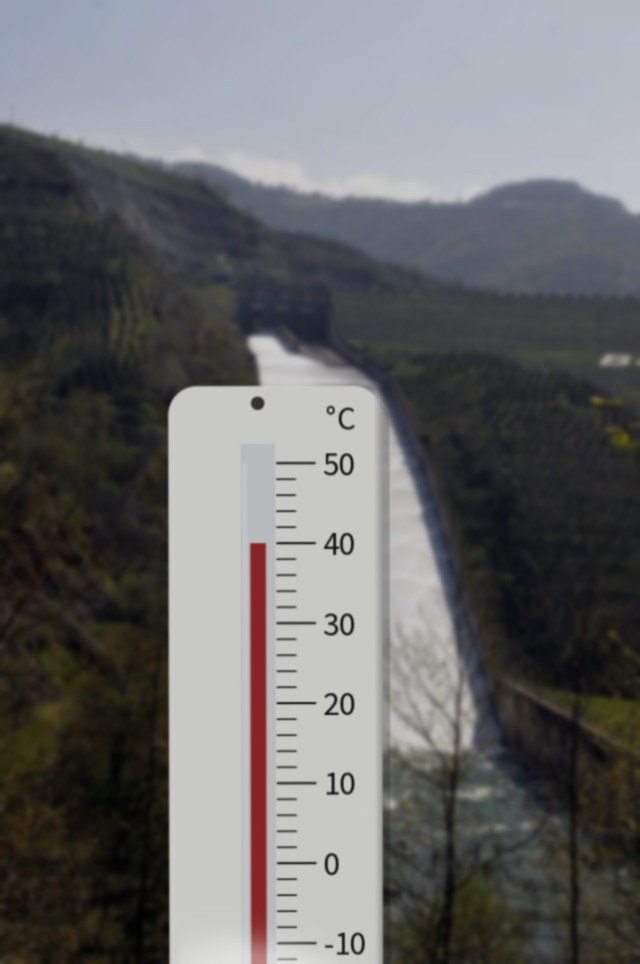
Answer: 40°C
